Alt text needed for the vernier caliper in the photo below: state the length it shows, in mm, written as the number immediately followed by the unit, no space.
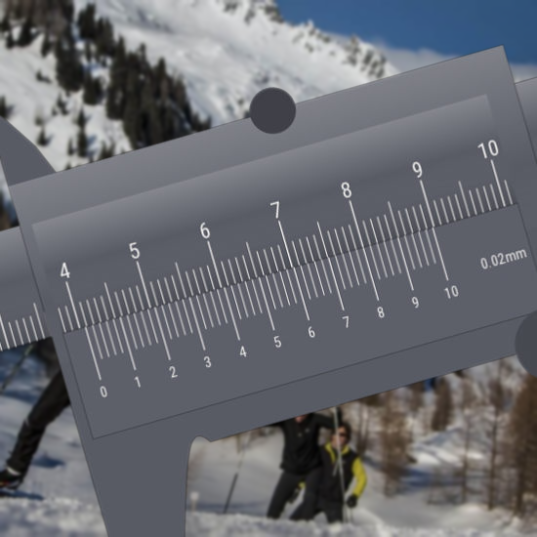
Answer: 40.8mm
